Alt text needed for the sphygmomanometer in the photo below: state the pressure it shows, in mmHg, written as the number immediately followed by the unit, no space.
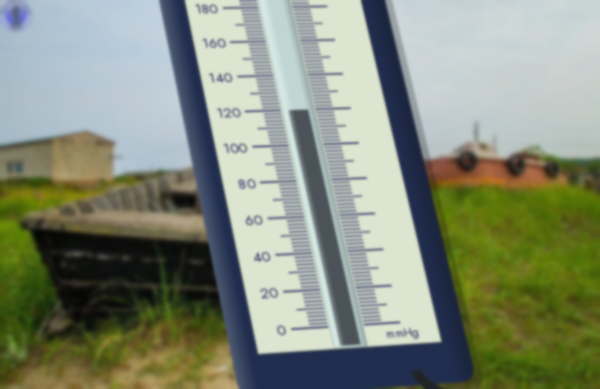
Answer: 120mmHg
